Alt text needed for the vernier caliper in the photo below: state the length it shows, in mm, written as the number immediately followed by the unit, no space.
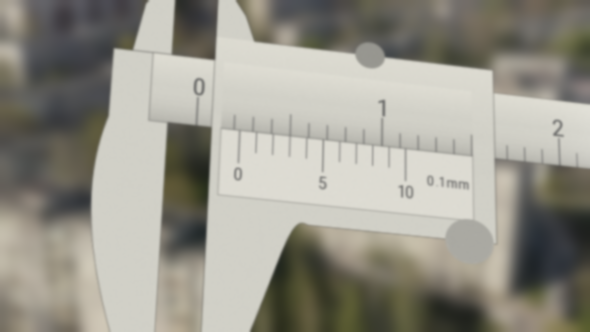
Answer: 2.3mm
